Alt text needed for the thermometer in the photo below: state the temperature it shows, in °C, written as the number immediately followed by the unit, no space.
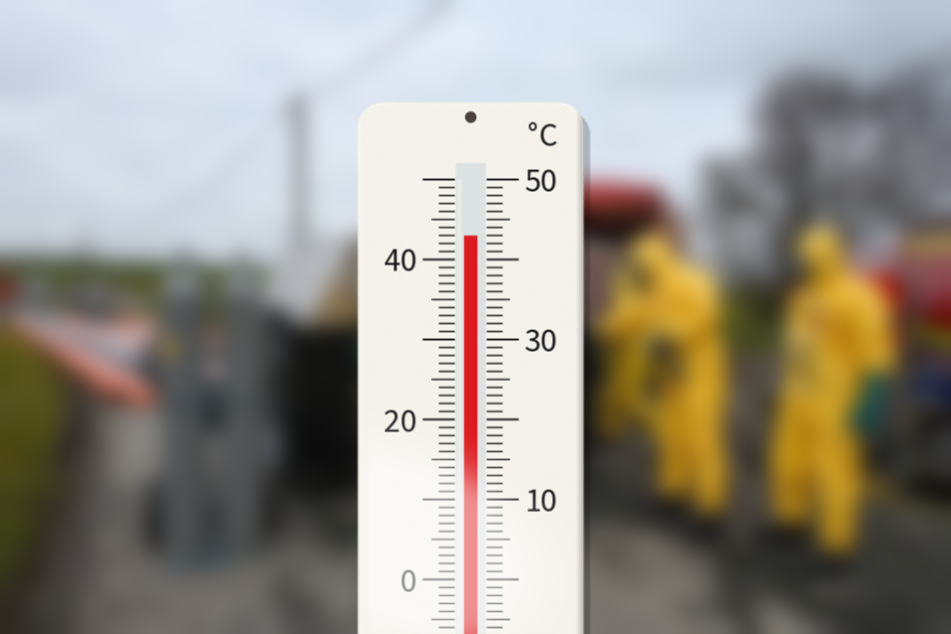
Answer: 43°C
